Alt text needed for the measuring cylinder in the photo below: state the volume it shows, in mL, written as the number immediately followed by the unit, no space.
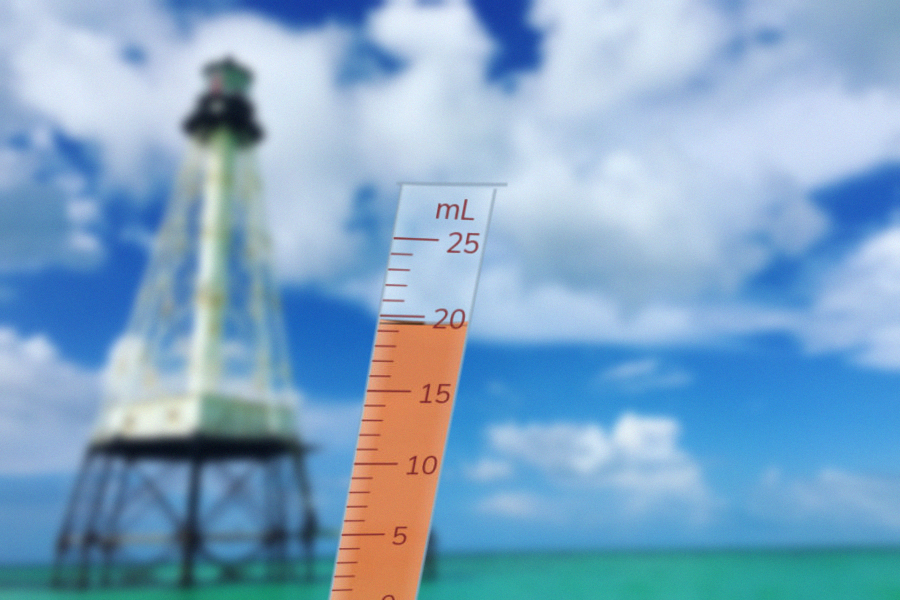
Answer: 19.5mL
